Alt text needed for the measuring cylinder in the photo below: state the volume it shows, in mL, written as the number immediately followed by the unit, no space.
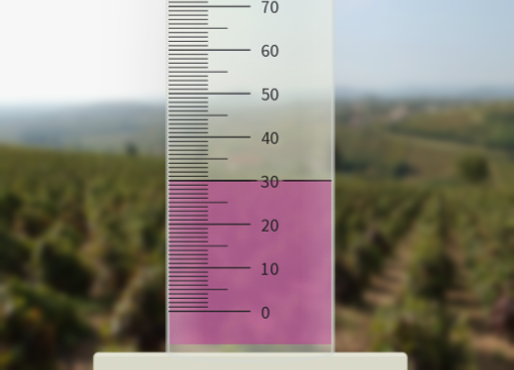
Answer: 30mL
